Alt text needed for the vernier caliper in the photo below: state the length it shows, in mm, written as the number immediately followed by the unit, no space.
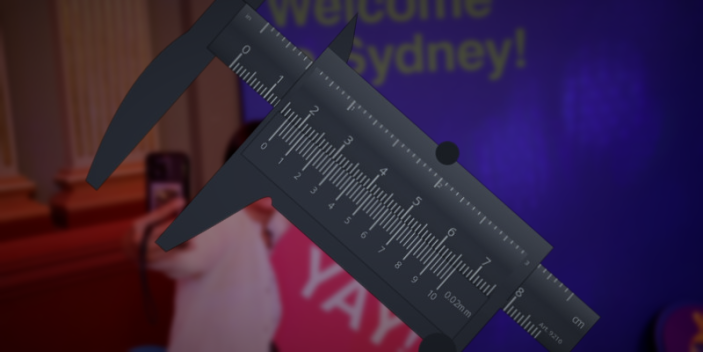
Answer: 17.0mm
